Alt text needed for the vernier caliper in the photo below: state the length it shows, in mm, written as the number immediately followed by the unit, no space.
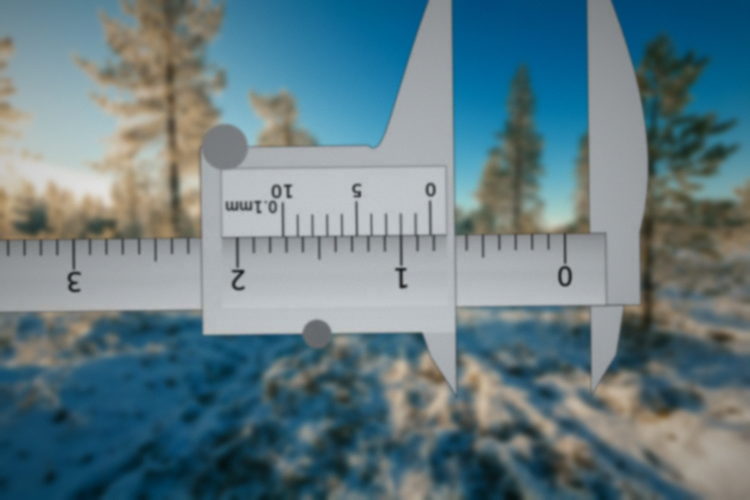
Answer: 8.2mm
